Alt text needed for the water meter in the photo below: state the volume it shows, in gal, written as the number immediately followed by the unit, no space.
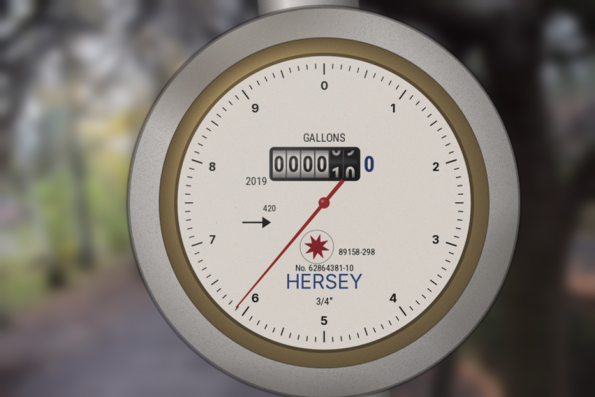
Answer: 96.1gal
